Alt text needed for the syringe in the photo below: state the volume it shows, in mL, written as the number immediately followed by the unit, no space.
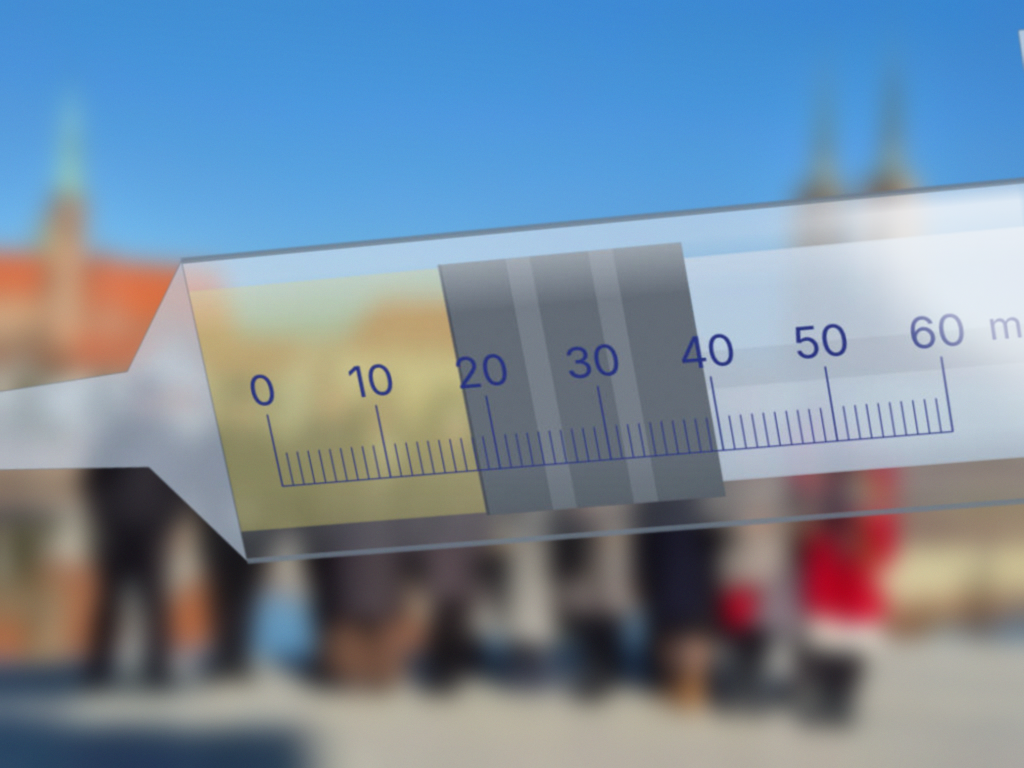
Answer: 18mL
